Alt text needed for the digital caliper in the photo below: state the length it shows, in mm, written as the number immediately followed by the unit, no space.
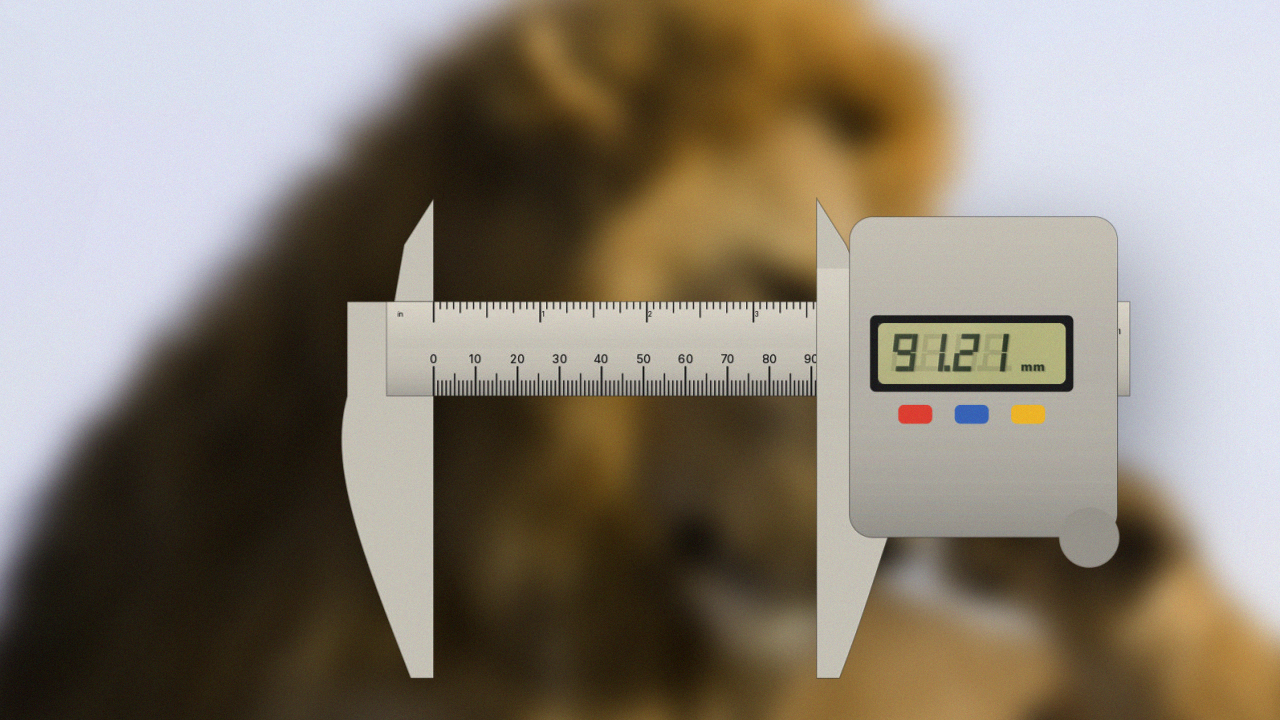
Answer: 91.21mm
